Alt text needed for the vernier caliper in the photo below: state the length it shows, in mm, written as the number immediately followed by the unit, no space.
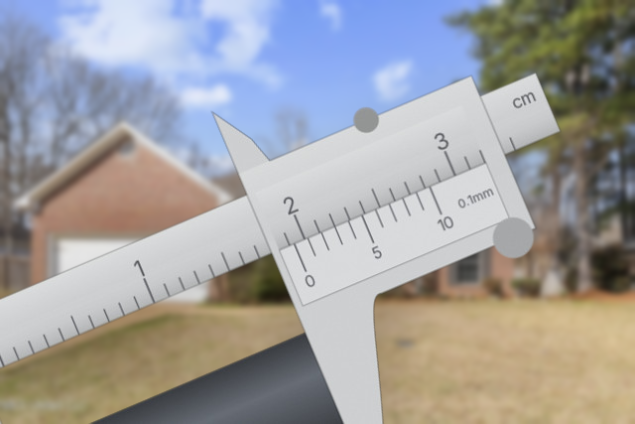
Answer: 19.3mm
